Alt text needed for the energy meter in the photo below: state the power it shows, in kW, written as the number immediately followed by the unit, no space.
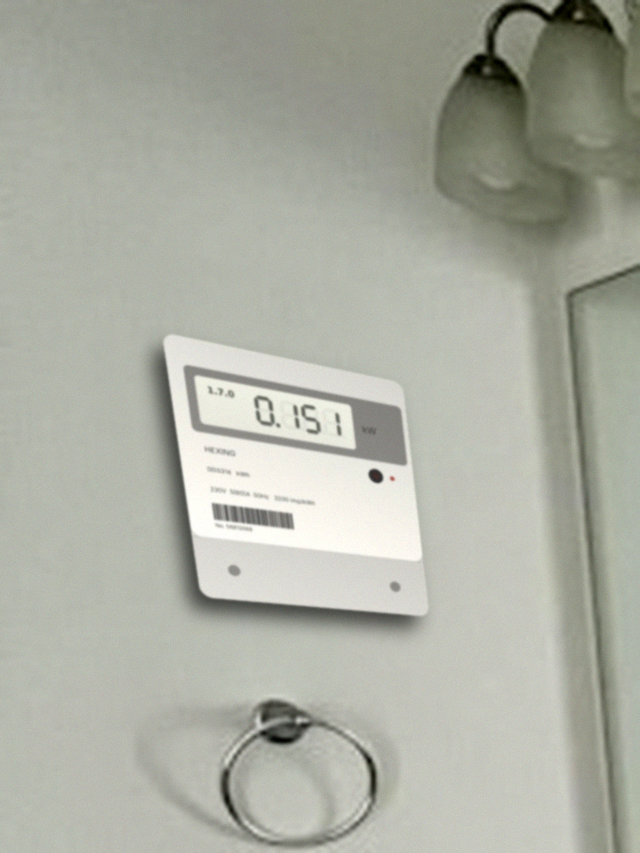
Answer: 0.151kW
